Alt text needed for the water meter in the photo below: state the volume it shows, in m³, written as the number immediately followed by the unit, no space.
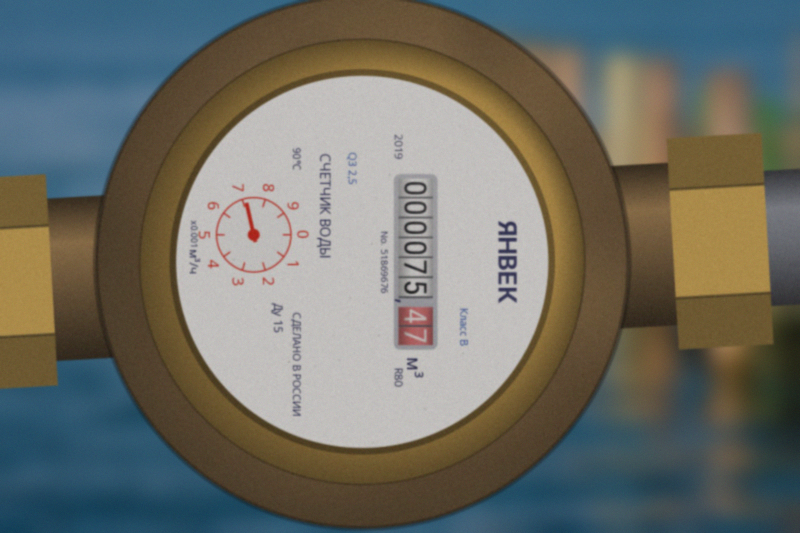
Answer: 75.477m³
